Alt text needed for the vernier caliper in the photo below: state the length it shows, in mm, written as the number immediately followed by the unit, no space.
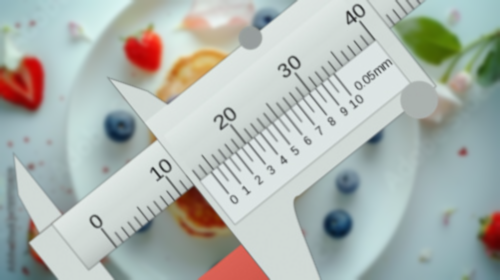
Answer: 14.6mm
